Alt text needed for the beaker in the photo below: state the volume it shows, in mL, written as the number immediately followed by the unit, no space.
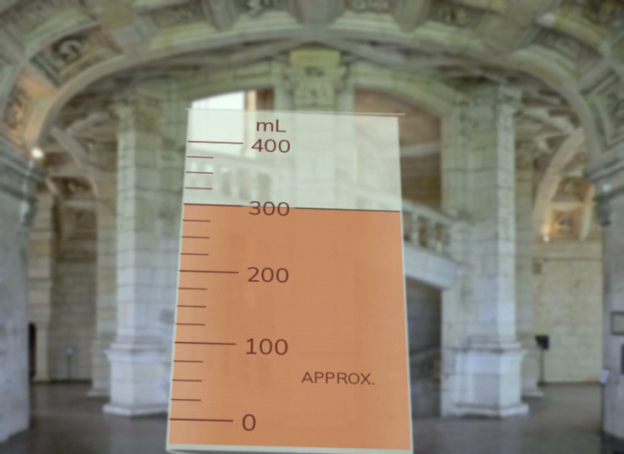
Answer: 300mL
